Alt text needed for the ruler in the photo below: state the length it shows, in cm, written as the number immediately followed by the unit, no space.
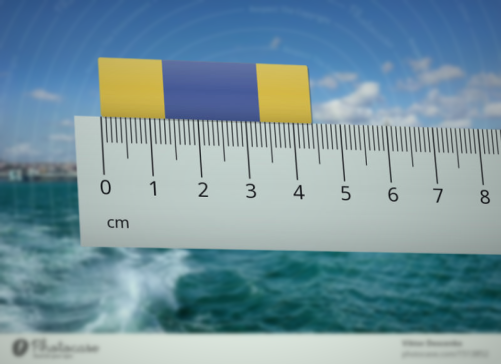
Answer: 4.4cm
